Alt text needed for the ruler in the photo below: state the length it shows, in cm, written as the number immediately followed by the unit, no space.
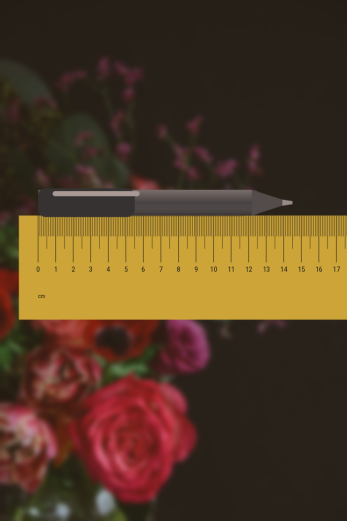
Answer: 14.5cm
